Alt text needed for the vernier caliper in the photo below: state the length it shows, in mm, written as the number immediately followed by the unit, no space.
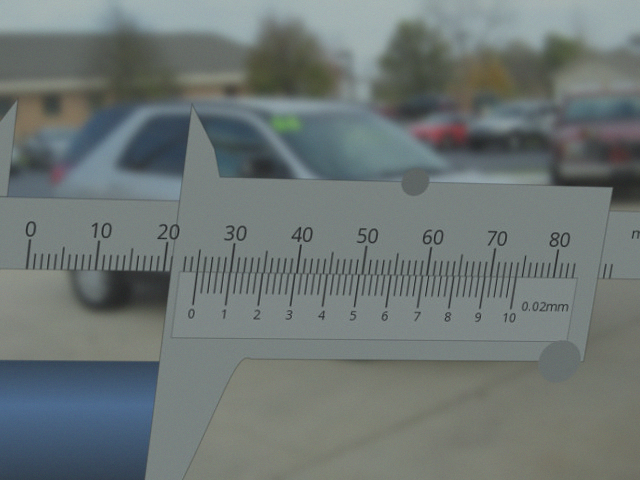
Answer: 25.0mm
